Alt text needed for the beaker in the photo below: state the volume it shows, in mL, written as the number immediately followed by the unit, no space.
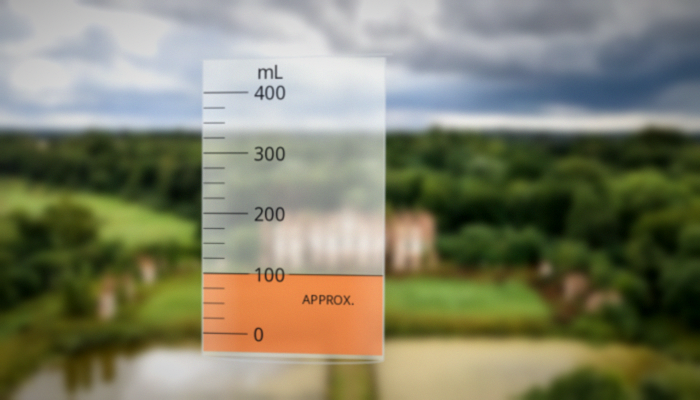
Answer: 100mL
